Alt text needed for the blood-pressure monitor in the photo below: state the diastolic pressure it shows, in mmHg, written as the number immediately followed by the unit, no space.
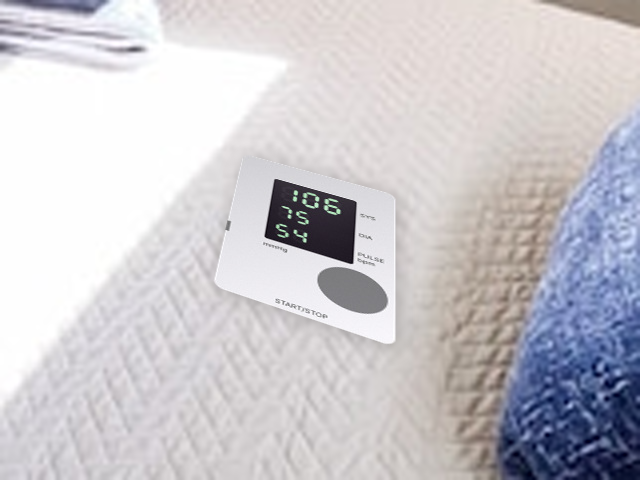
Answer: 75mmHg
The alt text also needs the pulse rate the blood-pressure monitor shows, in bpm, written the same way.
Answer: 54bpm
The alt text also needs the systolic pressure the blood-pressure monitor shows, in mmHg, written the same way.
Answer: 106mmHg
